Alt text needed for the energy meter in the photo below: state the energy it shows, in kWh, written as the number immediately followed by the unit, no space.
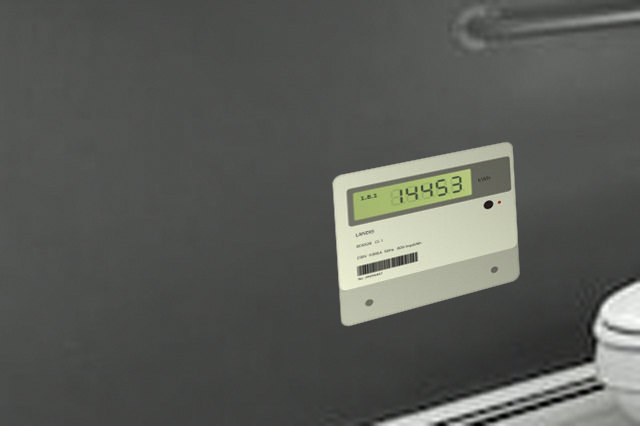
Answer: 14453kWh
